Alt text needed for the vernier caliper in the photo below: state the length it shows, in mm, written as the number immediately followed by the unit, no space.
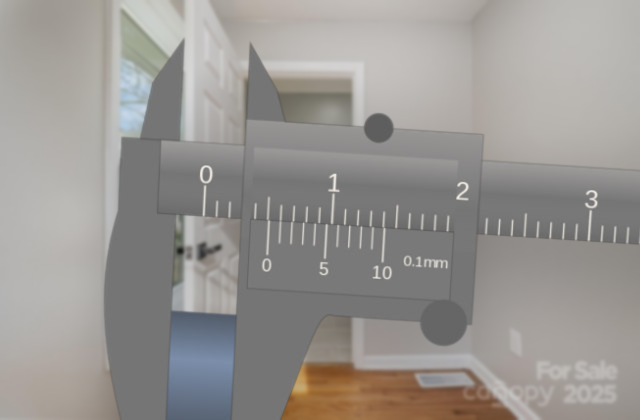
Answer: 5.1mm
